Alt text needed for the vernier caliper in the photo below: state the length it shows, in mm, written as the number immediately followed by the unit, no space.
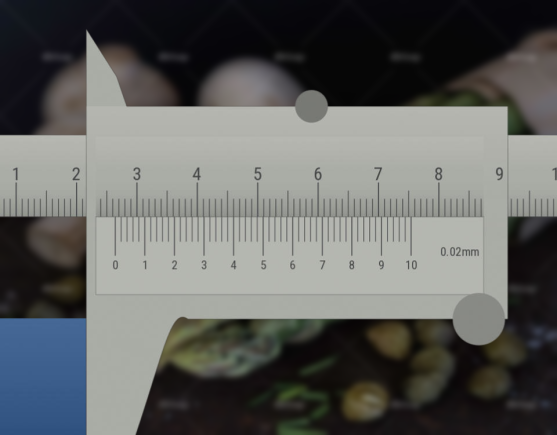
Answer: 26.4mm
